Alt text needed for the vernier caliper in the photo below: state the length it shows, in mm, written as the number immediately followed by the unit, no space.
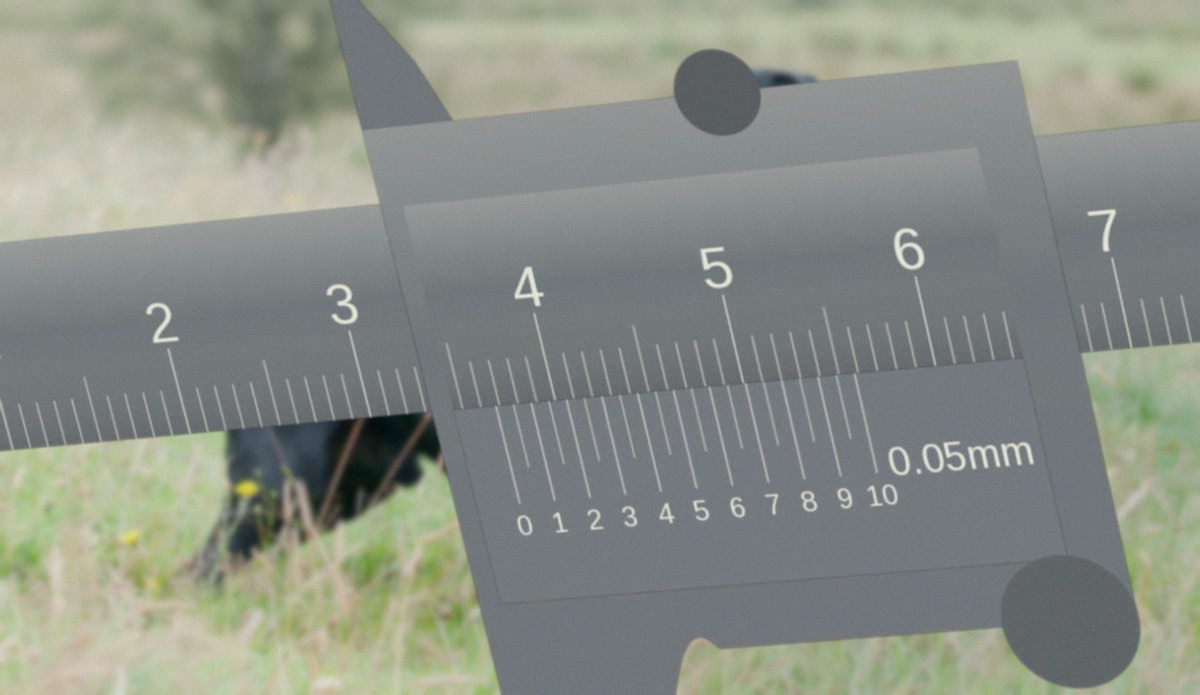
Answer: 36.8mm
